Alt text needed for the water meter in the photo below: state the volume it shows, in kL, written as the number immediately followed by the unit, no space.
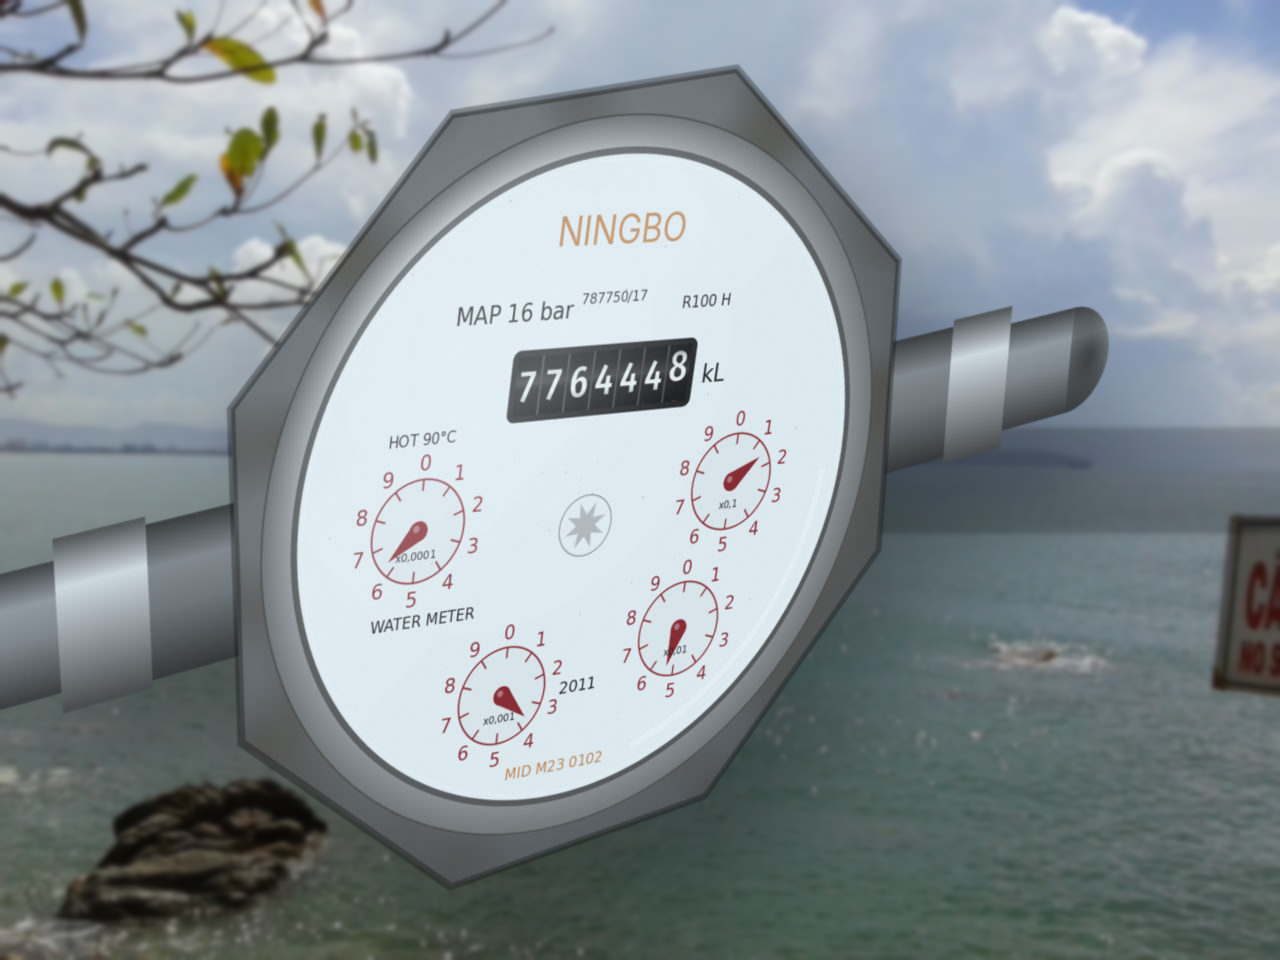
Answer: 7764448.1536kL
